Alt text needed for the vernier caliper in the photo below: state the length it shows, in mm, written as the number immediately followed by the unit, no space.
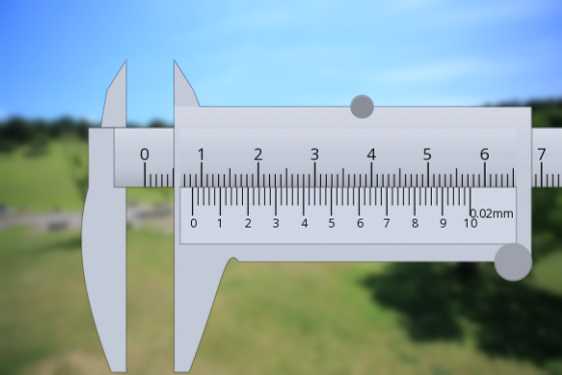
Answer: 8.4mm
